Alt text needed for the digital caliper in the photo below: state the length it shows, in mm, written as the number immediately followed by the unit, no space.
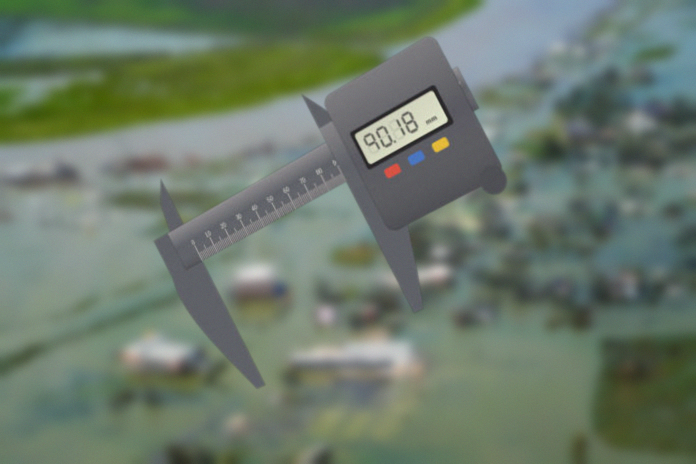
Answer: 90.18mm
